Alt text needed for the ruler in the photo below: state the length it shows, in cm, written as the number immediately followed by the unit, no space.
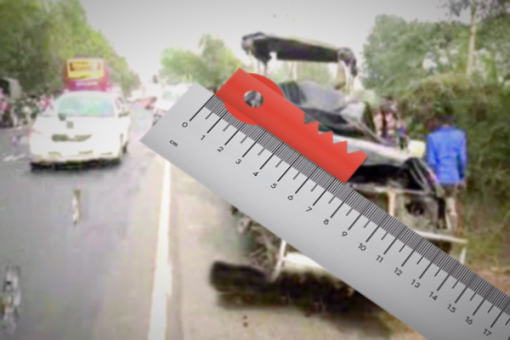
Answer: 7.5cm
